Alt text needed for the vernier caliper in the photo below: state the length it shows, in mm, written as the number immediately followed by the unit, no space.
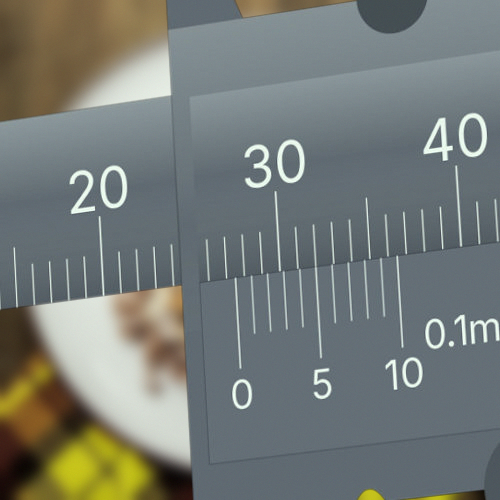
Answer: 27.5mm
